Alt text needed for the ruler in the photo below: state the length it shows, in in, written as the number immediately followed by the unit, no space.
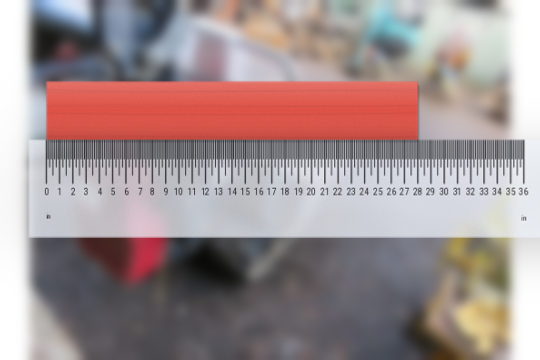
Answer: 28in
